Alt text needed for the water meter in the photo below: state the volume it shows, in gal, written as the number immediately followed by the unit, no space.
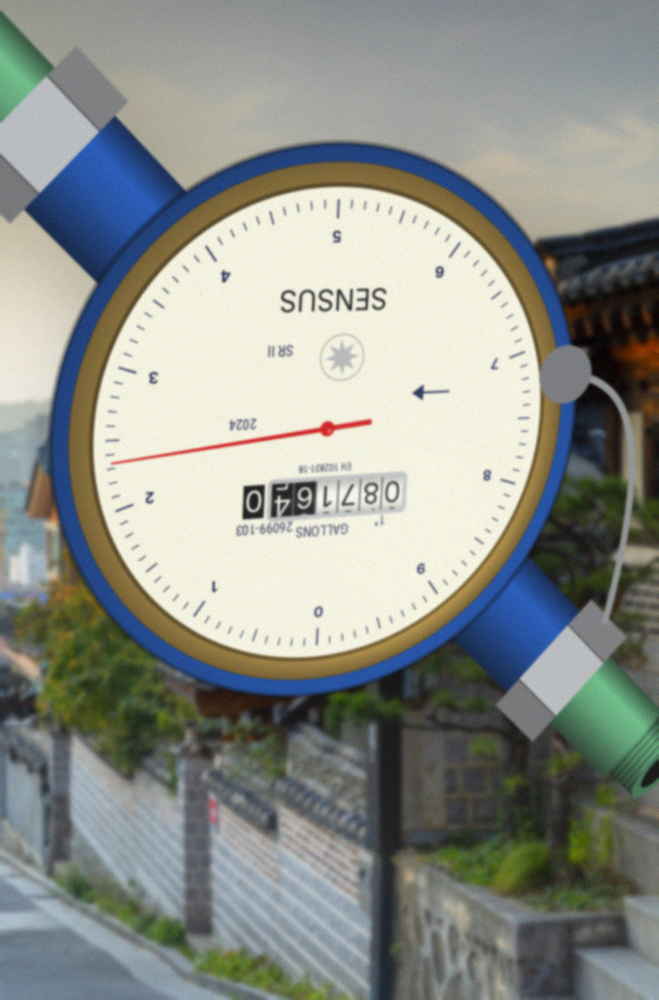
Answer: 871642.3gal
